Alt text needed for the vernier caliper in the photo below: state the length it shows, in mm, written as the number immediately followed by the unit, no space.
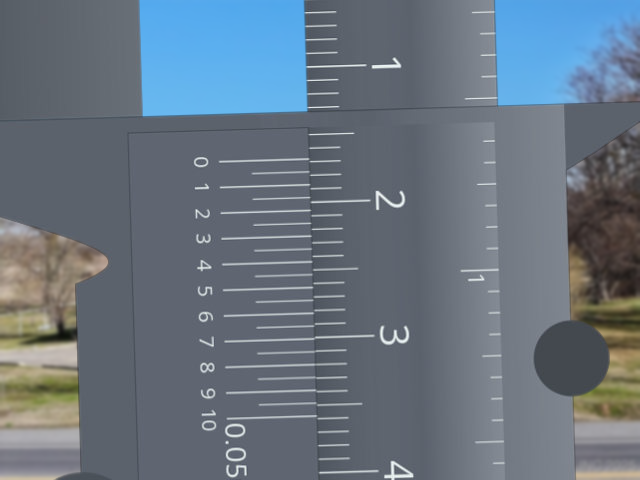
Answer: 16.8mm
